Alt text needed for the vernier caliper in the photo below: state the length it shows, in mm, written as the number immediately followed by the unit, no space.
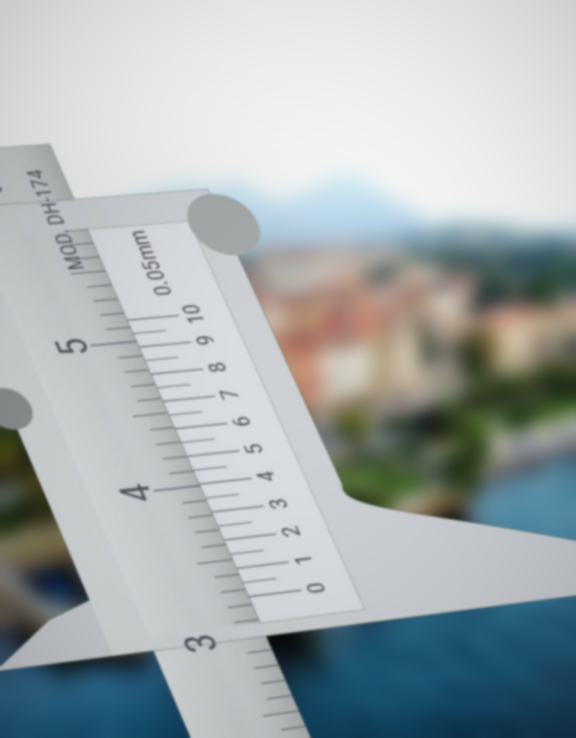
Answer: 32.5mm
